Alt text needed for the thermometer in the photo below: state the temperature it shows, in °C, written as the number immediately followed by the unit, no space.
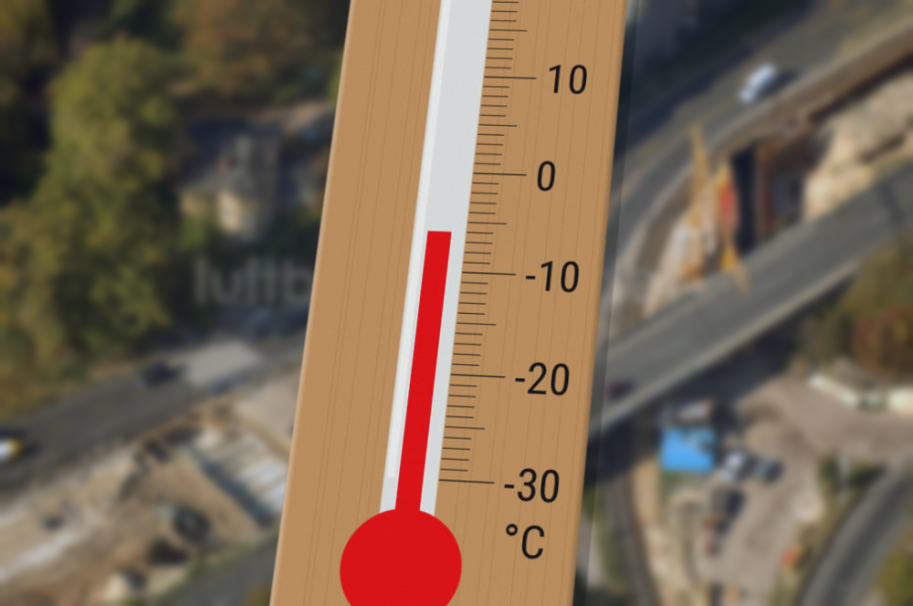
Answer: -6°C
